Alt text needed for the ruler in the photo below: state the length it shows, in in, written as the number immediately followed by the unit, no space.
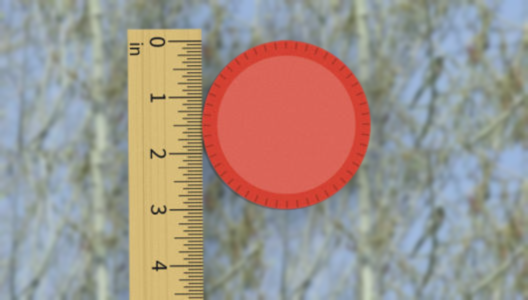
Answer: 3in
